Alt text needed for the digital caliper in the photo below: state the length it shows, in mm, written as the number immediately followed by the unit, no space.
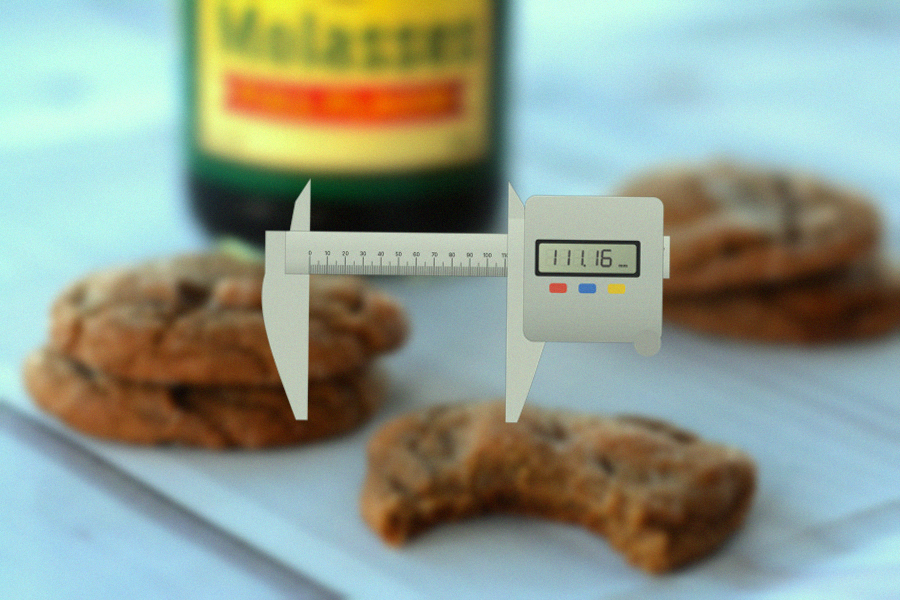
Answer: 111.16mm
